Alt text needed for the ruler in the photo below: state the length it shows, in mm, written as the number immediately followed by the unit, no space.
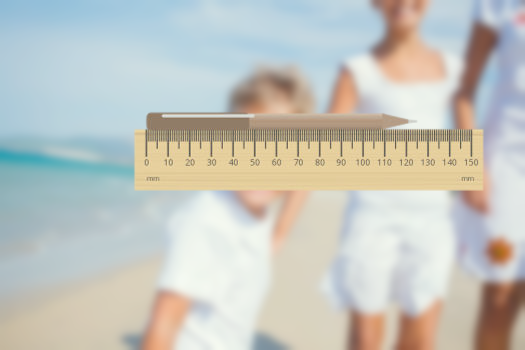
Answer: 125mm
